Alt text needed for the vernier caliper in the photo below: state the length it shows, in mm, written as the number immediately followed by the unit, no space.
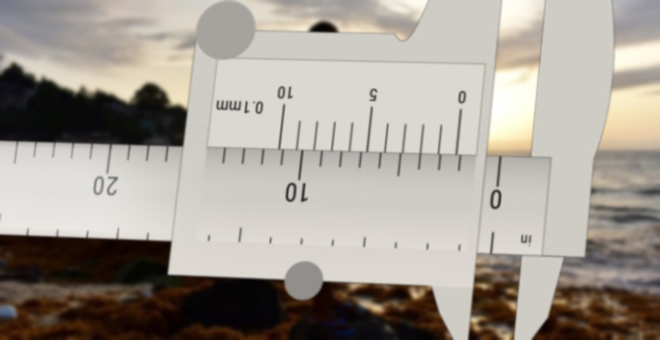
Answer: 2.2mm
